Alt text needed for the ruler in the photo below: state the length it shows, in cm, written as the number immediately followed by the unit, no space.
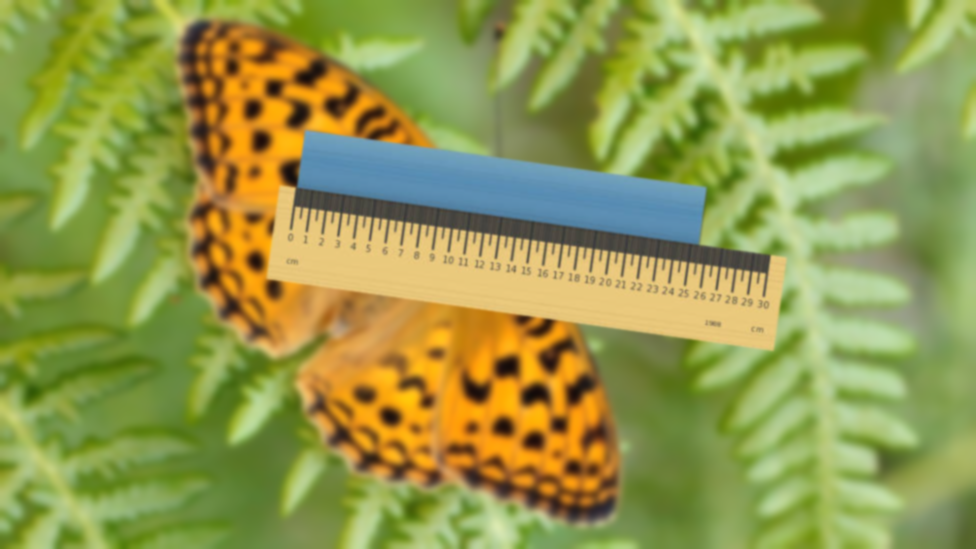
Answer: 25.5cm
